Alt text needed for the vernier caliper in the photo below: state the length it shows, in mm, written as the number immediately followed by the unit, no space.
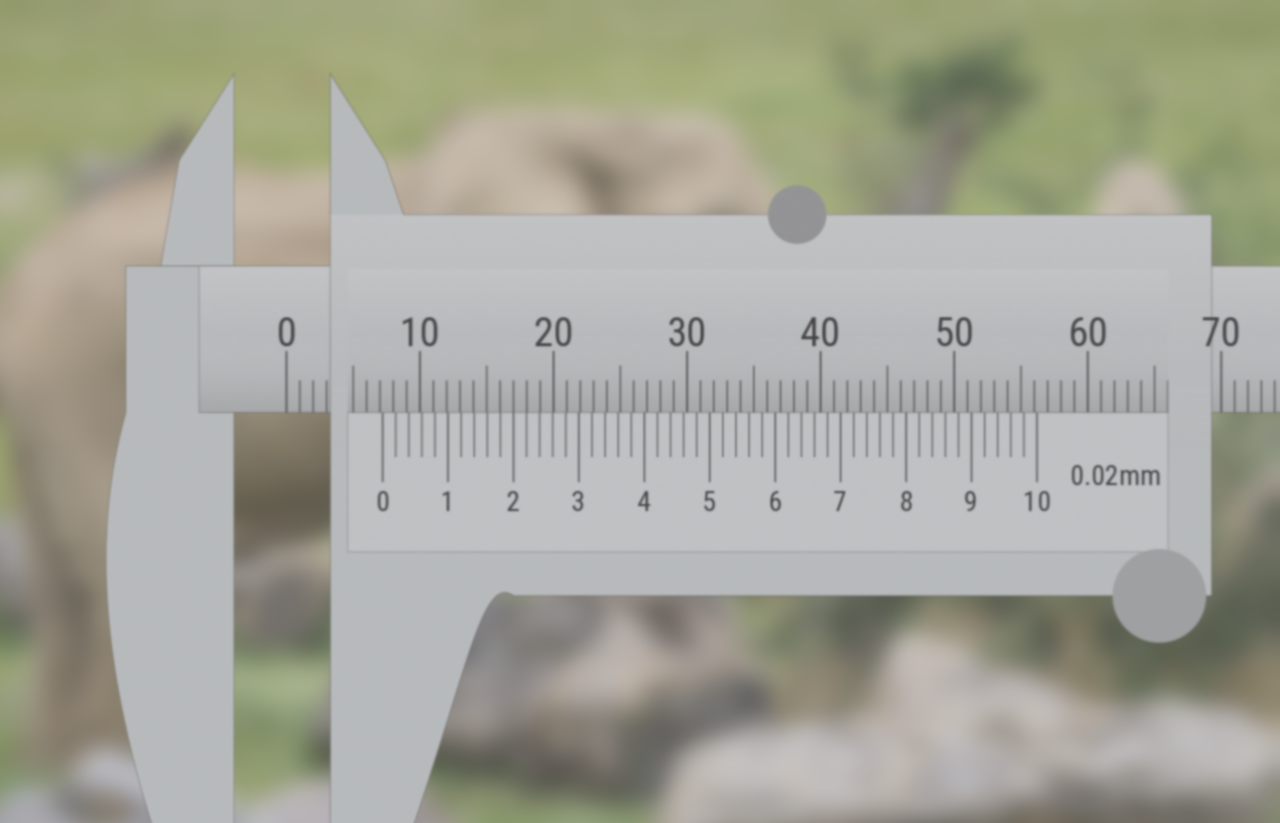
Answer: 7.2mm
